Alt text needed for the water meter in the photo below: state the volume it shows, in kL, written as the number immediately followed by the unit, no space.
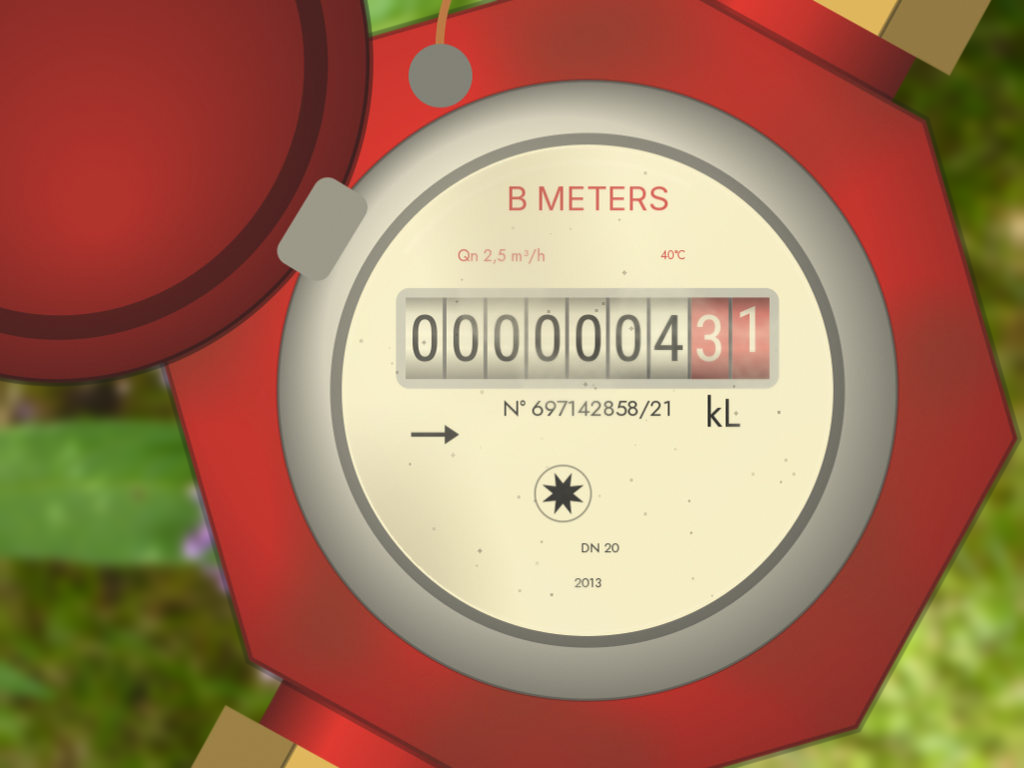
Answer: 4.31kL
